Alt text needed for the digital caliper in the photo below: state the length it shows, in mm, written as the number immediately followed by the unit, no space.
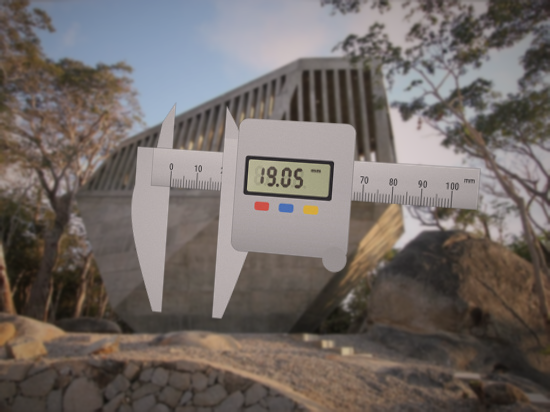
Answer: 19.05mm
